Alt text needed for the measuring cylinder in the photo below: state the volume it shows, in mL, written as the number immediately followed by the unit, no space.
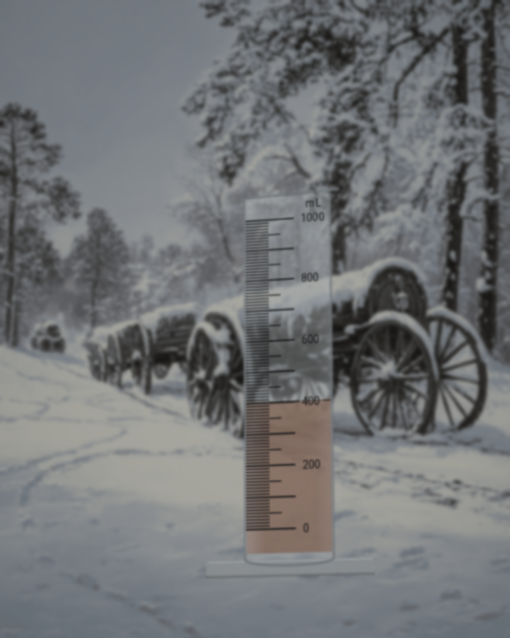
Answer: 400mL
